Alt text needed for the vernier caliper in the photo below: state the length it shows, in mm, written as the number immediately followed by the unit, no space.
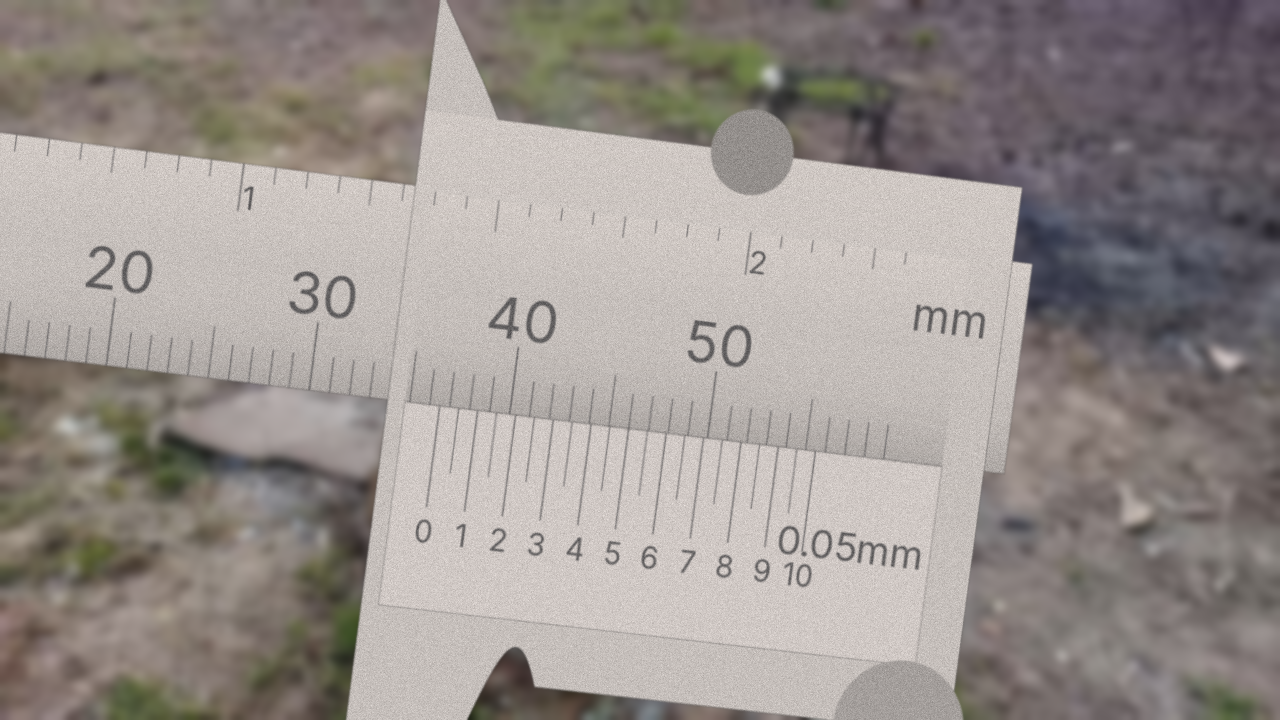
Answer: 36.5mm
